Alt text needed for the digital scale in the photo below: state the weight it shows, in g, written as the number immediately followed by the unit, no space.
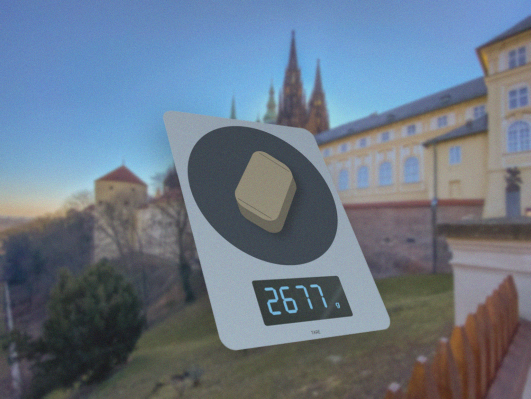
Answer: 2677g
